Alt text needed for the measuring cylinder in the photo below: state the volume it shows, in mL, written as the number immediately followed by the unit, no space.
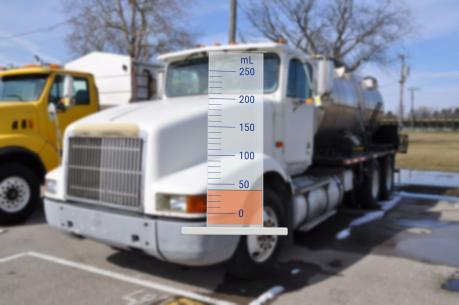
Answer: 40mL
